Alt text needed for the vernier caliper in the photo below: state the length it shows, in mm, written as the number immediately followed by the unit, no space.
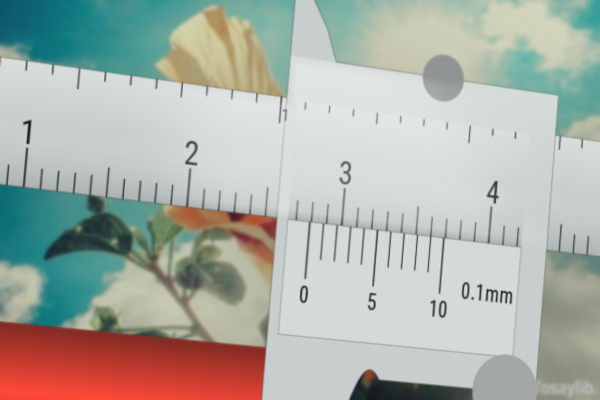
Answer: 27.9mm
